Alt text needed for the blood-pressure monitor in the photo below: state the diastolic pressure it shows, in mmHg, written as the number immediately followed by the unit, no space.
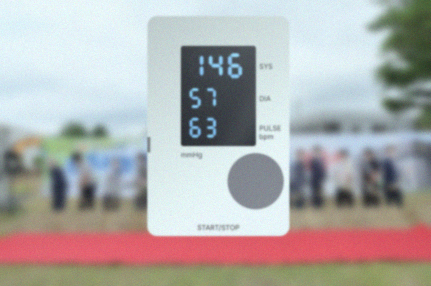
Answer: 57mmHg
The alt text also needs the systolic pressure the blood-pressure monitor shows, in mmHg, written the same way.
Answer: 146mmHg
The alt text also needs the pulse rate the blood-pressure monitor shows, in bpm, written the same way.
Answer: 63bpm
